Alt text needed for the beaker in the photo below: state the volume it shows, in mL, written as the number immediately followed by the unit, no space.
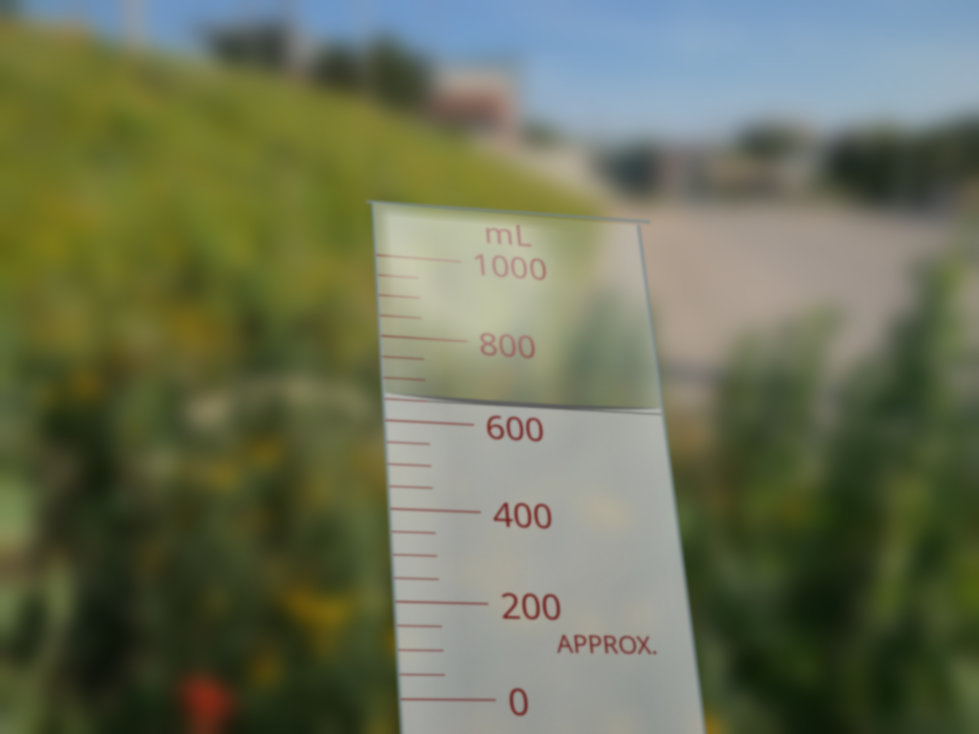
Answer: 650mL
